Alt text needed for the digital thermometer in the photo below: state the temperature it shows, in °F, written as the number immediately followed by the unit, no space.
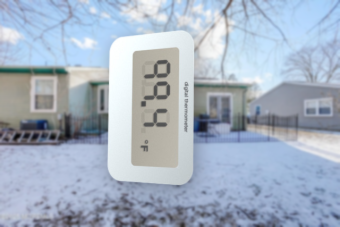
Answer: 99.4°F
